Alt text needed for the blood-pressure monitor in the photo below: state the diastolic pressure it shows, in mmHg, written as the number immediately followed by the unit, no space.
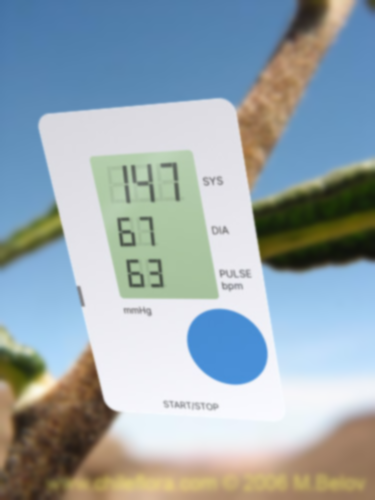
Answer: 67mmHg
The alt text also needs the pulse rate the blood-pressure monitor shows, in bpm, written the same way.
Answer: 63bpm
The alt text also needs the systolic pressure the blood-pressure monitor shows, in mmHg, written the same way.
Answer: 147mmHg
